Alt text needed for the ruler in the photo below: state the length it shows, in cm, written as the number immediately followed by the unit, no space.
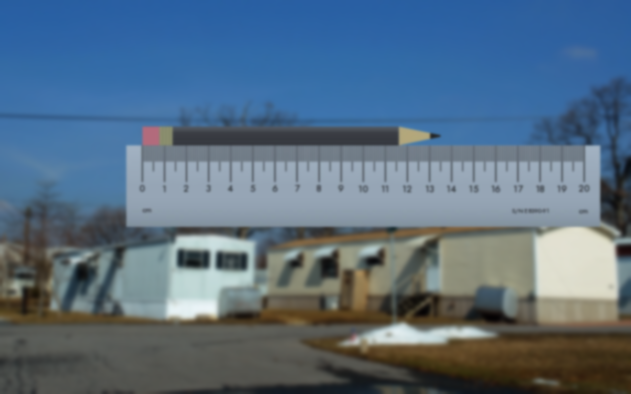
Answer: 13.5cm
